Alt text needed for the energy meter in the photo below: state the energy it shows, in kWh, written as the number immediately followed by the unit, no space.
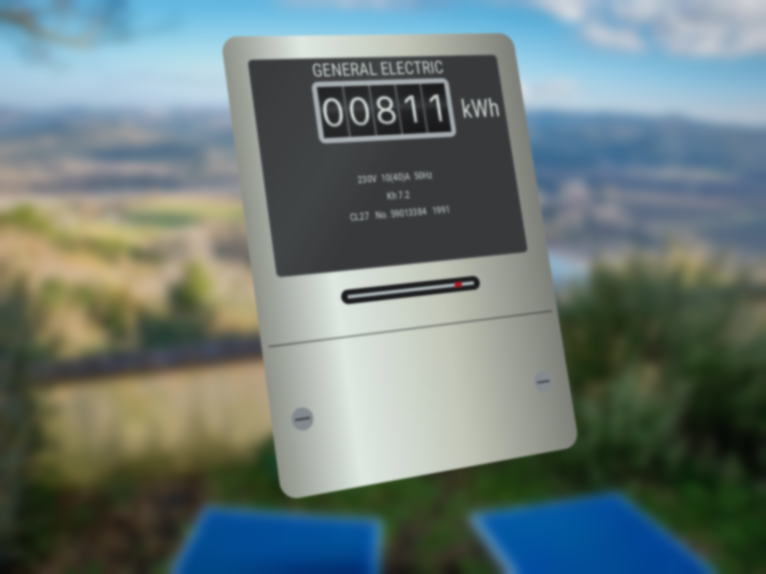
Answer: 811kWh
